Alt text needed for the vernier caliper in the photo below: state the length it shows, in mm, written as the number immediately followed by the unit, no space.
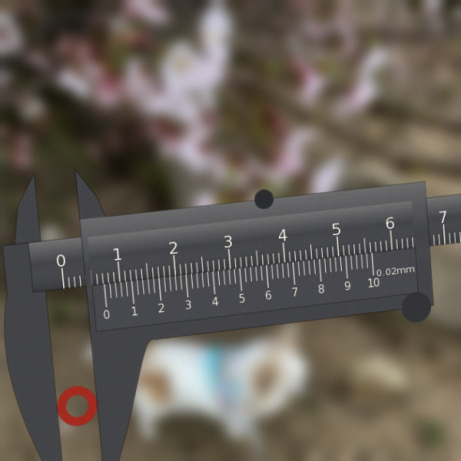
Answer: 7.2mm
